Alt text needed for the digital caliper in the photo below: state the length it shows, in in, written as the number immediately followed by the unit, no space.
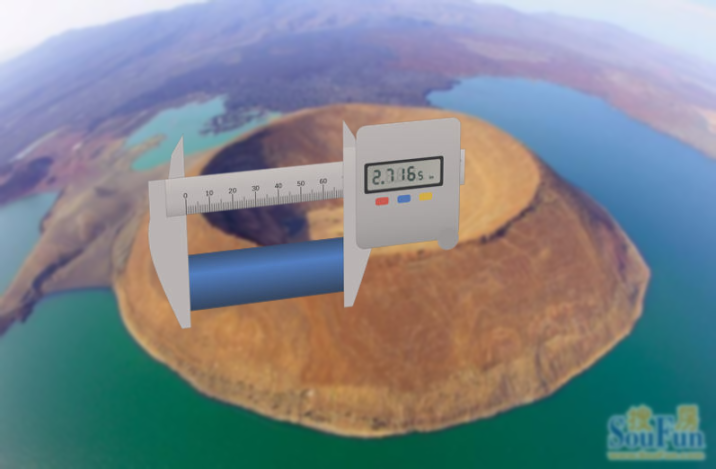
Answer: 2.7165in
